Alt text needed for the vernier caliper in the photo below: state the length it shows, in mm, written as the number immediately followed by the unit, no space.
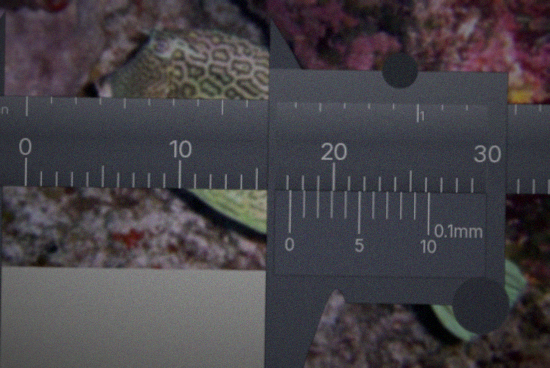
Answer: 17.2mm
